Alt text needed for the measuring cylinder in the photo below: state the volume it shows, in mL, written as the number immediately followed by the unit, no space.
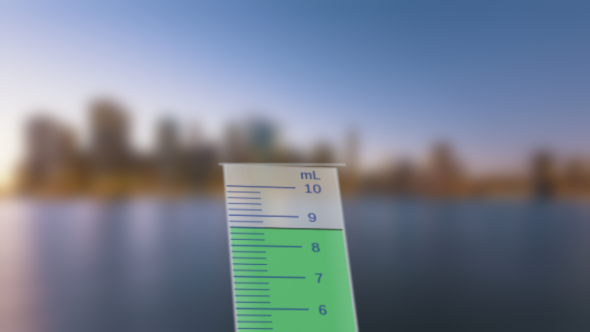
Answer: 8.6mL
